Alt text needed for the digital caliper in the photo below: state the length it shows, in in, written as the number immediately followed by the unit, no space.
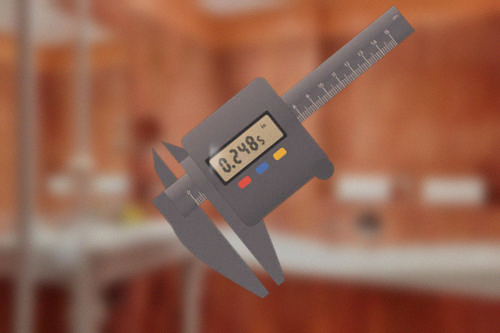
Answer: 0.2485in
